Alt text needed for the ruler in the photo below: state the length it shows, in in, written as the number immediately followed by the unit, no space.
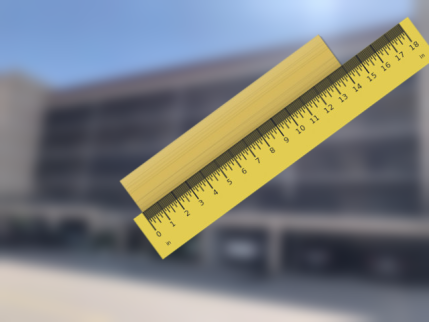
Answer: 14in
